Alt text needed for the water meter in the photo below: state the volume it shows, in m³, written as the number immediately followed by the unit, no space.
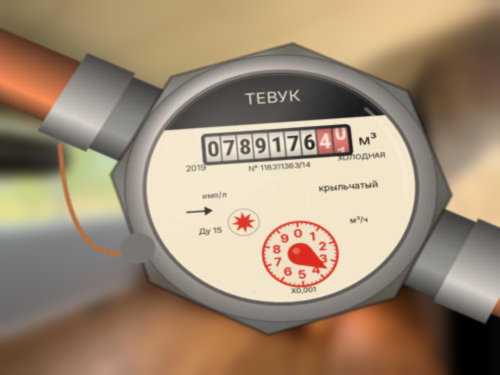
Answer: 789176.403m³
